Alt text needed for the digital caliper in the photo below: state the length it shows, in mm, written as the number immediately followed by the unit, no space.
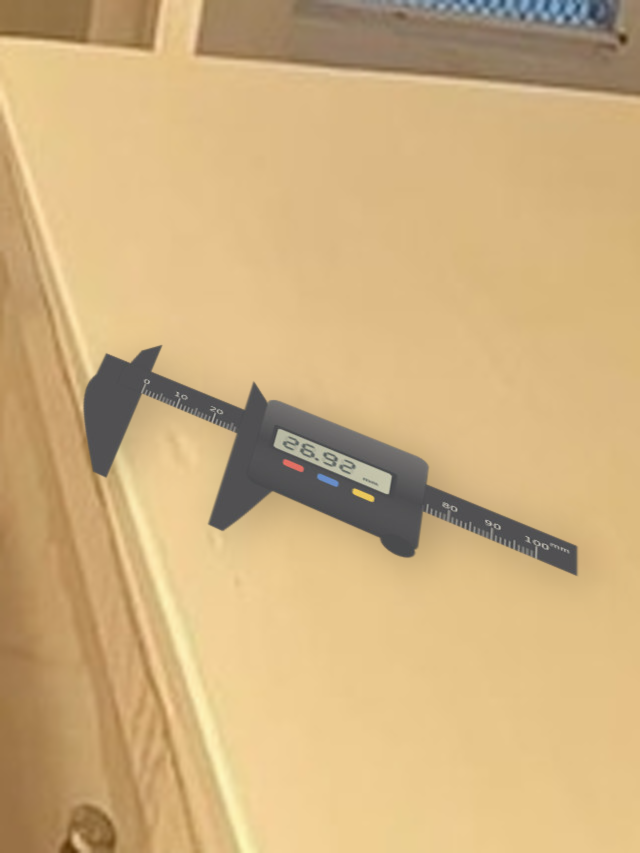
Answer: 26.92mm
